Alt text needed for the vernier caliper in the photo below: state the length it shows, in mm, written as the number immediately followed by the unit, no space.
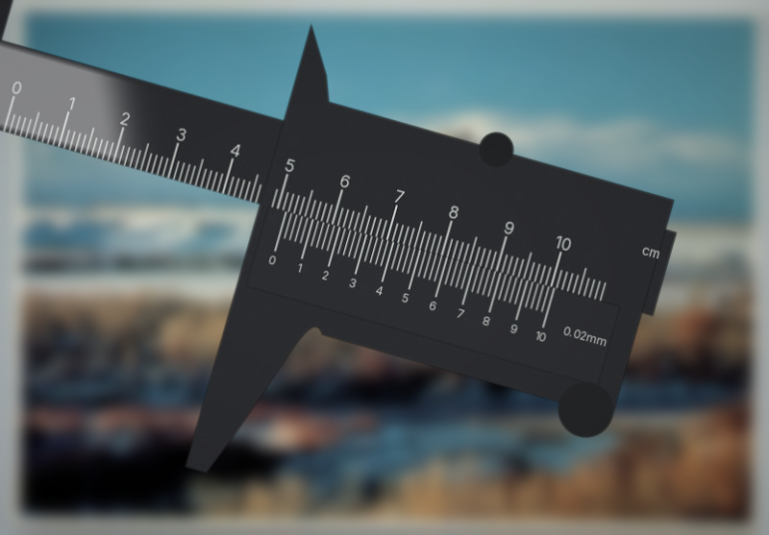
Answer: 51.6mm
